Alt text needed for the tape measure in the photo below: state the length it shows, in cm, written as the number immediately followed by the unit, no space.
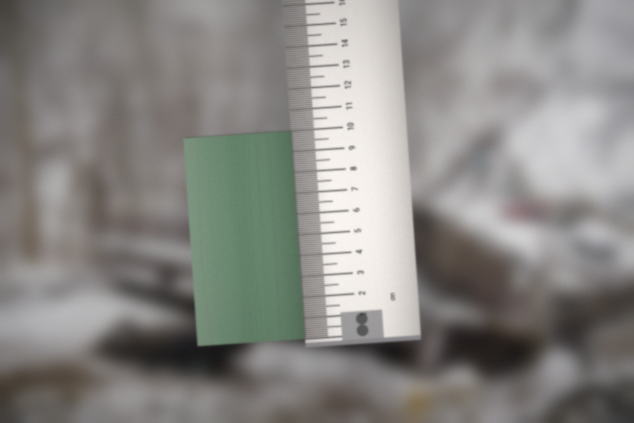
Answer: 10cm
